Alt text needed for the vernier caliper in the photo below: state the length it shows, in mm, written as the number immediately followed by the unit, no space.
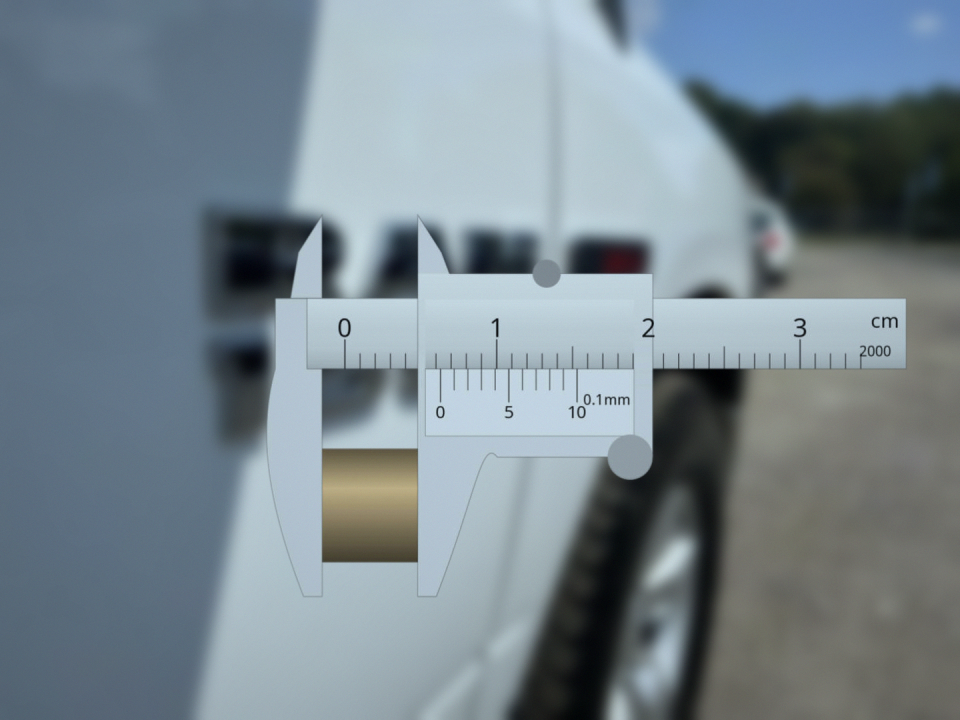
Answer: 6.3mm
